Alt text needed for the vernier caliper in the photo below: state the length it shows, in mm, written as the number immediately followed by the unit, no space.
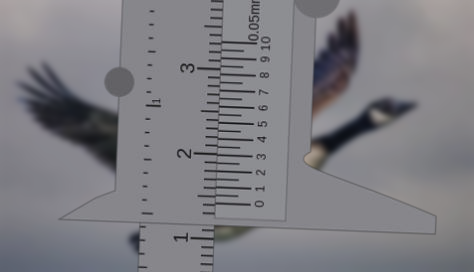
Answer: 14.2mm
